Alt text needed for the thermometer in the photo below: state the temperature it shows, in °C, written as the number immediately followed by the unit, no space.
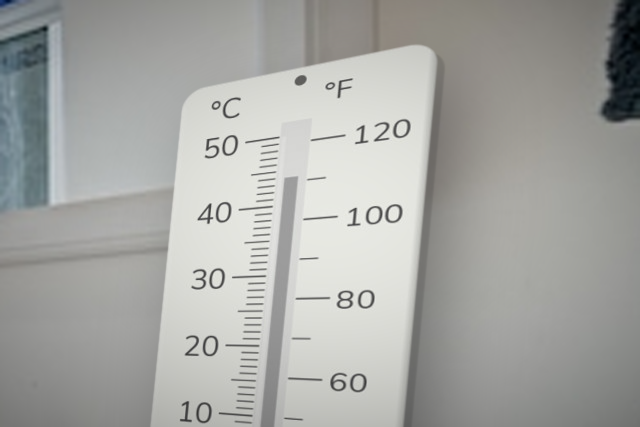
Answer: 44°C
